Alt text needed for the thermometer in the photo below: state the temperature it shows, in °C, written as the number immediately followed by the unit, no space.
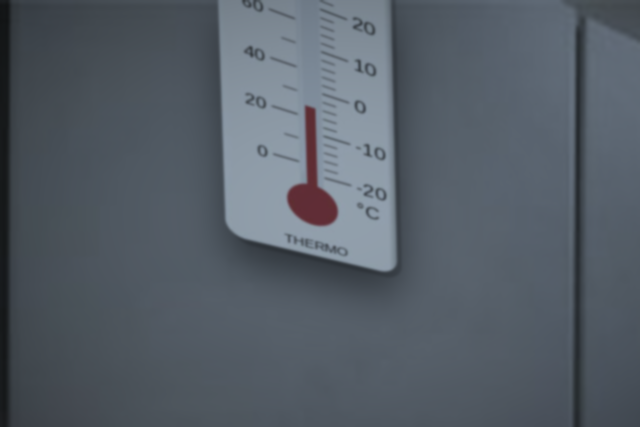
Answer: -4°C
